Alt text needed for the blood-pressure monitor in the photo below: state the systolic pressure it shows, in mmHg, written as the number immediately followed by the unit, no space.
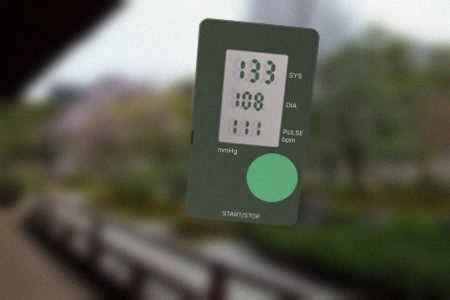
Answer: 133mmHg
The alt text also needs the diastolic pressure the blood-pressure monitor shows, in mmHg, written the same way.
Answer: 108mmHg
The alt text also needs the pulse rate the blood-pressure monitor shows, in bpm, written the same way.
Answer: 111bpm
